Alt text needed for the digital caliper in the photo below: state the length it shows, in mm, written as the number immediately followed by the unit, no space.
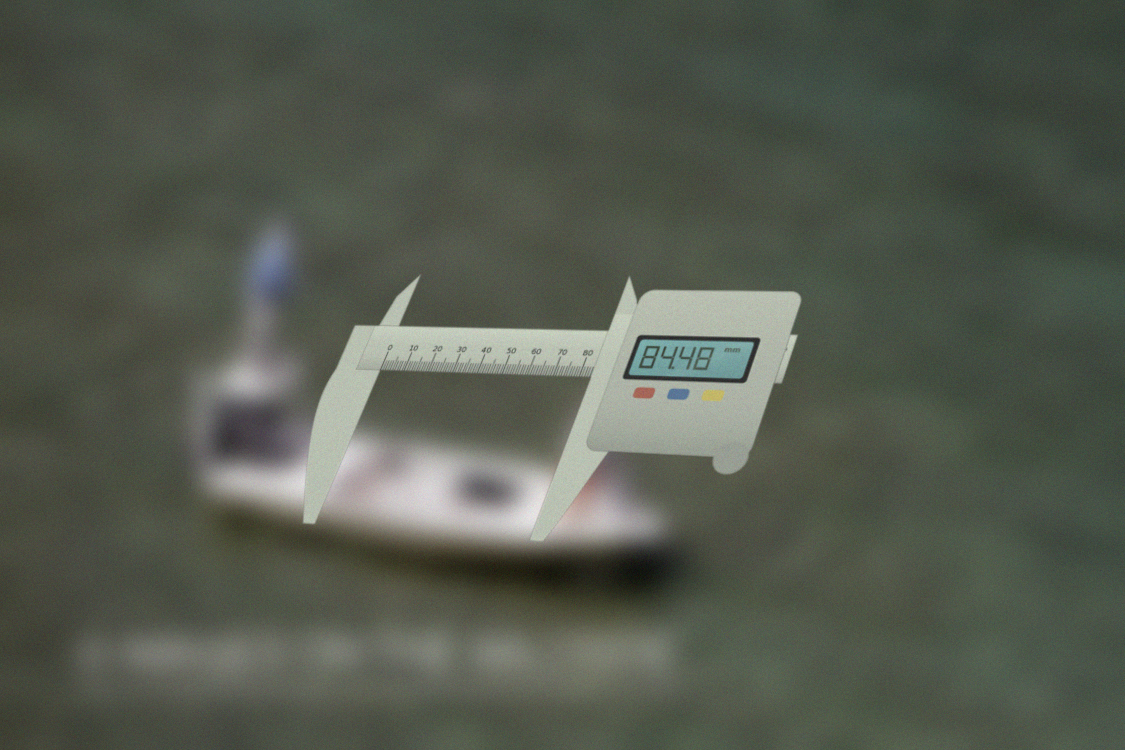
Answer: 84.48mm
